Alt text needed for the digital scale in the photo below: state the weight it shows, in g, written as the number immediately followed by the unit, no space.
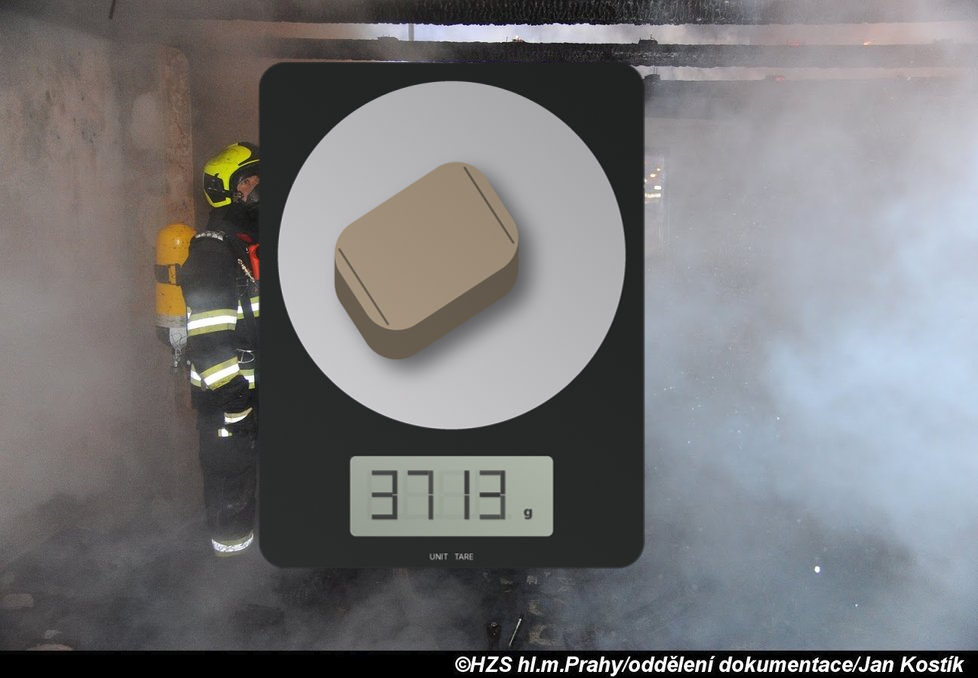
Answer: 3713g
